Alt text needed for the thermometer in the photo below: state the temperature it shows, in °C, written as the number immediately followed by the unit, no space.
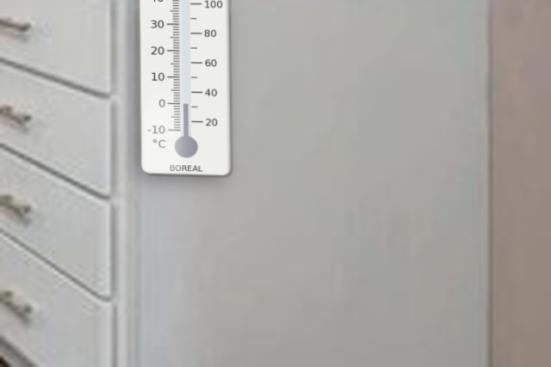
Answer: 0°C
